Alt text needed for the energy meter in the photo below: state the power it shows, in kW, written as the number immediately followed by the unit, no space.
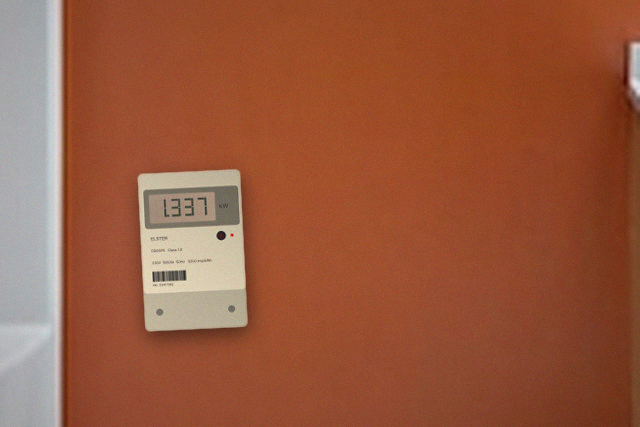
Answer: 1.337kW
